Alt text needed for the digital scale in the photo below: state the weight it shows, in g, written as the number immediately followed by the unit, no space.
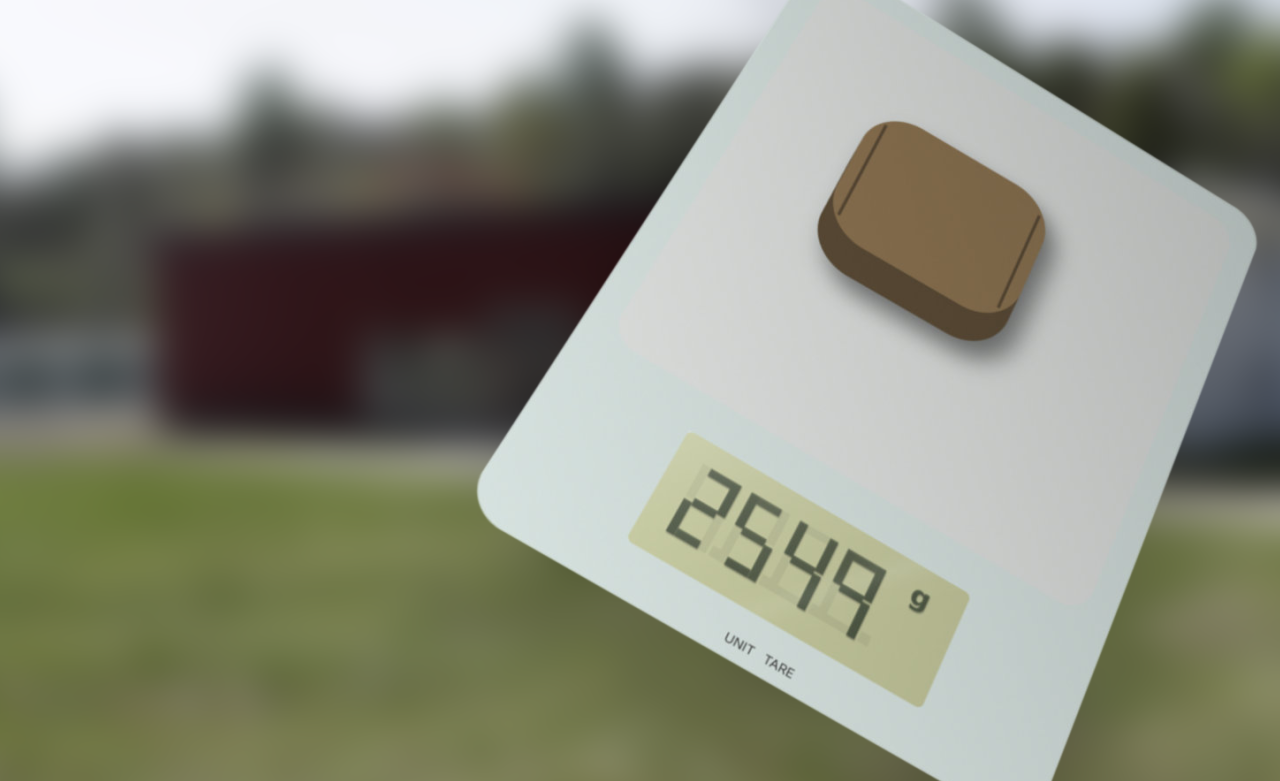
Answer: 2549g
